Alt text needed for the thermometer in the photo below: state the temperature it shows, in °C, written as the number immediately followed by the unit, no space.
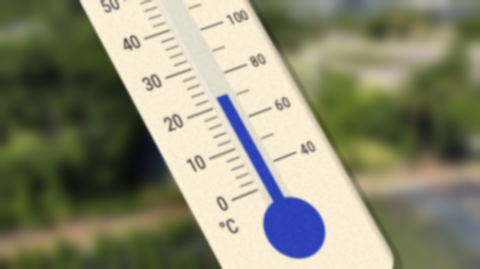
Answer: 22°C
